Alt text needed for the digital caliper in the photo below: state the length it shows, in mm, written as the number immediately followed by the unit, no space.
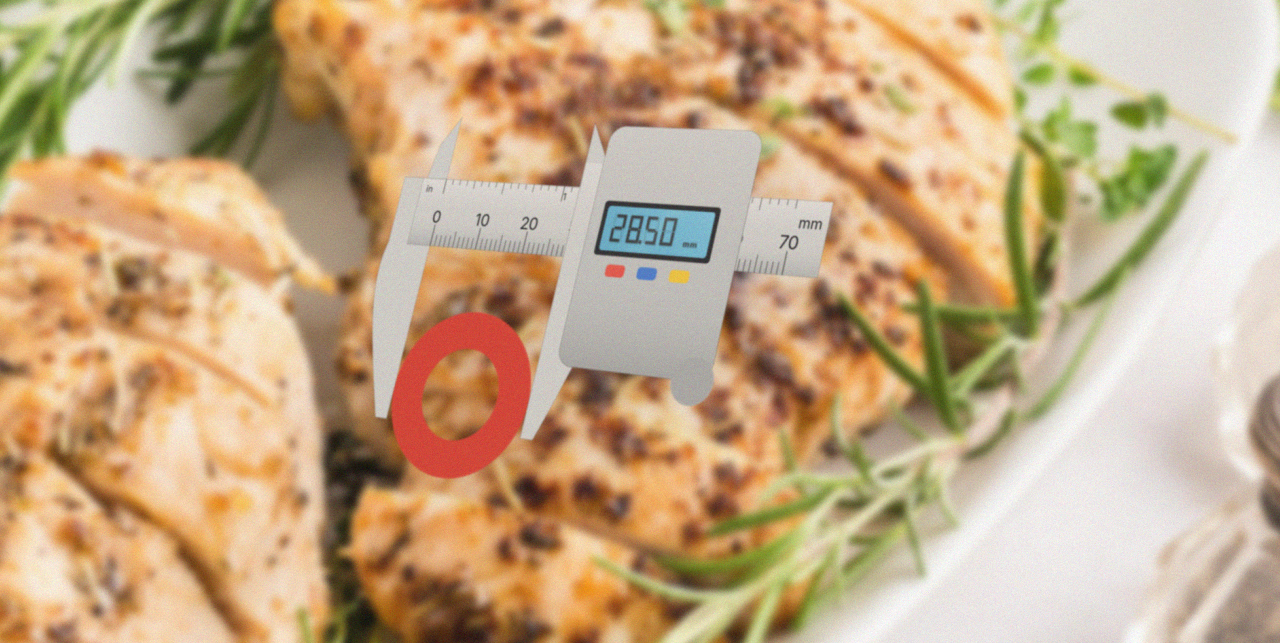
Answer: 28.50mm
